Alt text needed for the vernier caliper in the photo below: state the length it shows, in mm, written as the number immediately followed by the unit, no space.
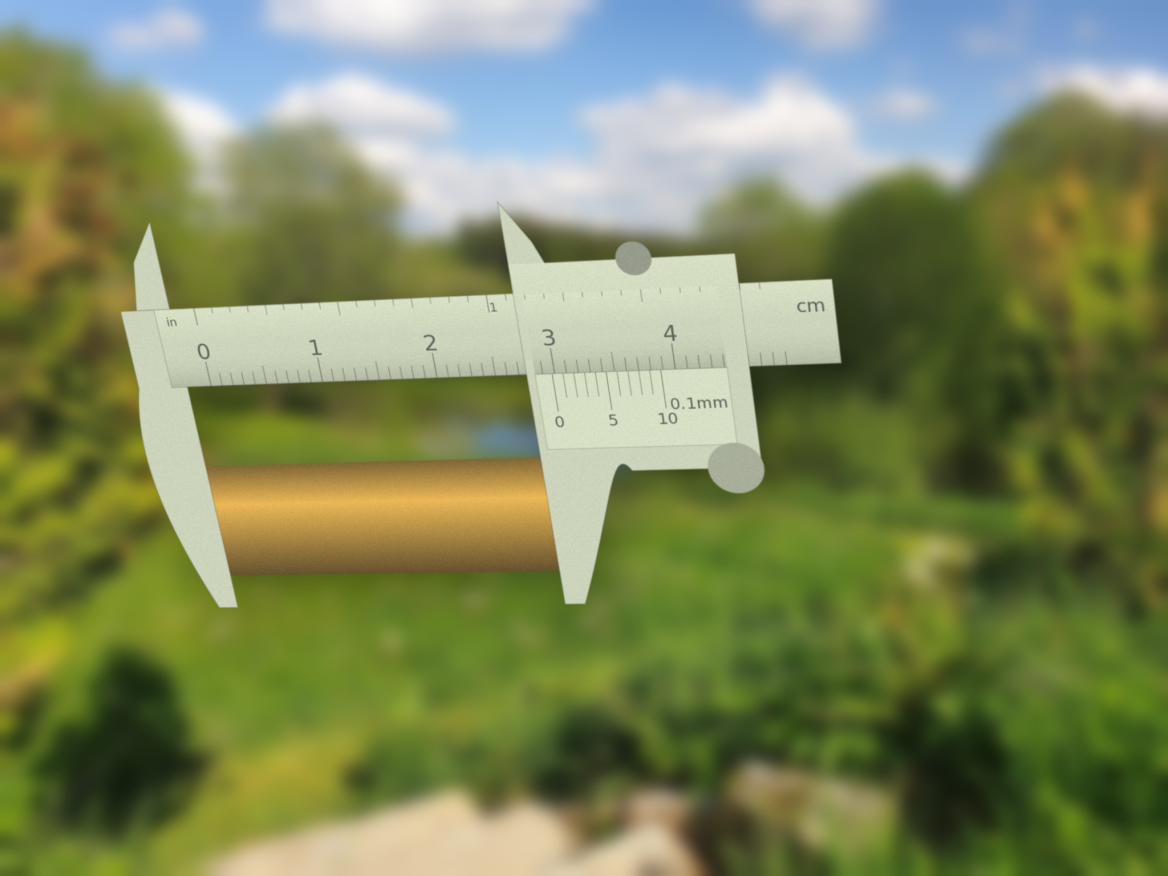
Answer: 29.8mm
